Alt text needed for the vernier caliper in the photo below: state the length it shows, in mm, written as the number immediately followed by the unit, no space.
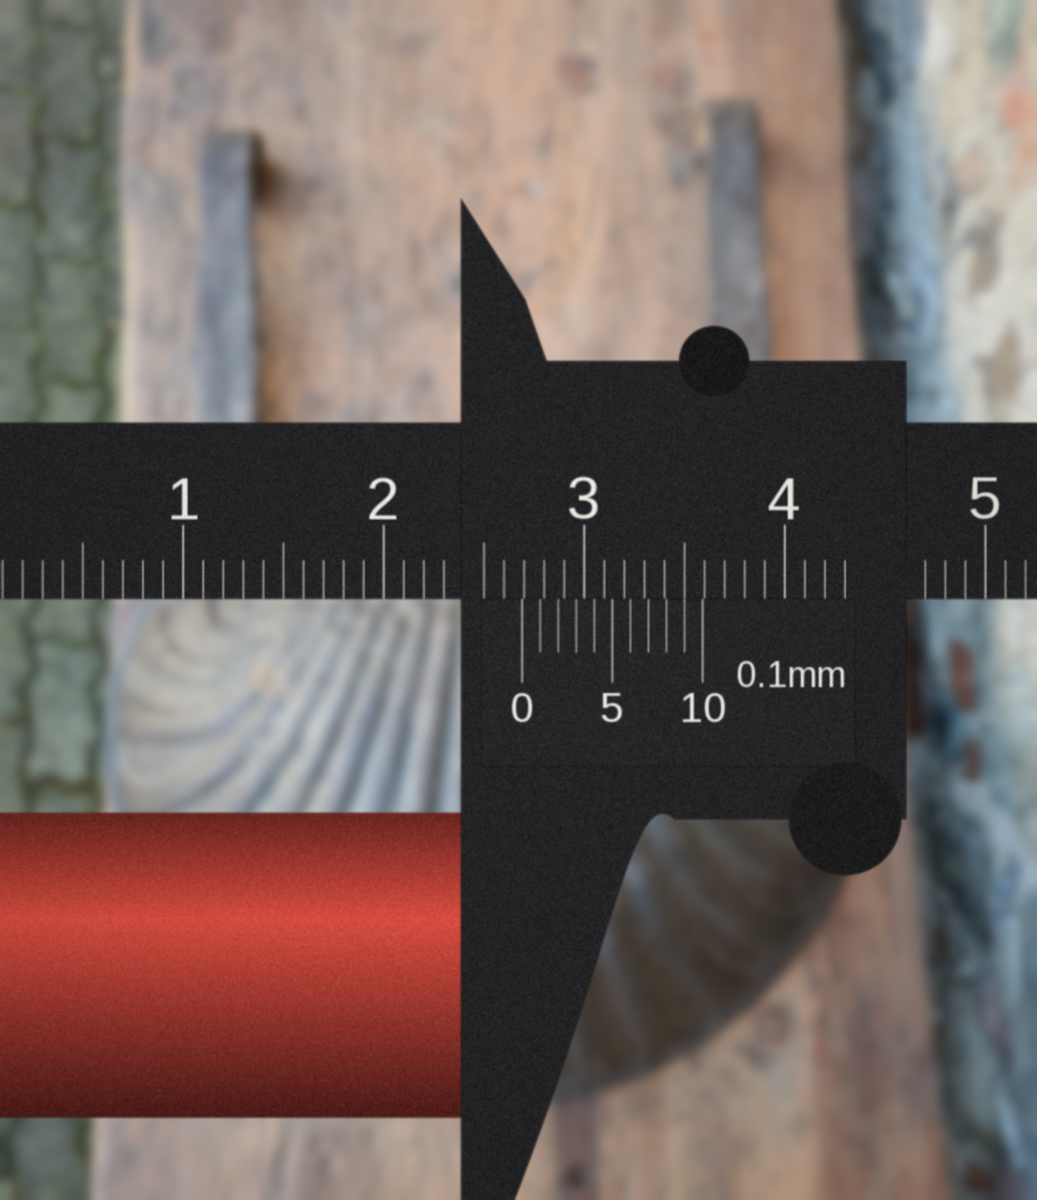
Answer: 26.9mm
